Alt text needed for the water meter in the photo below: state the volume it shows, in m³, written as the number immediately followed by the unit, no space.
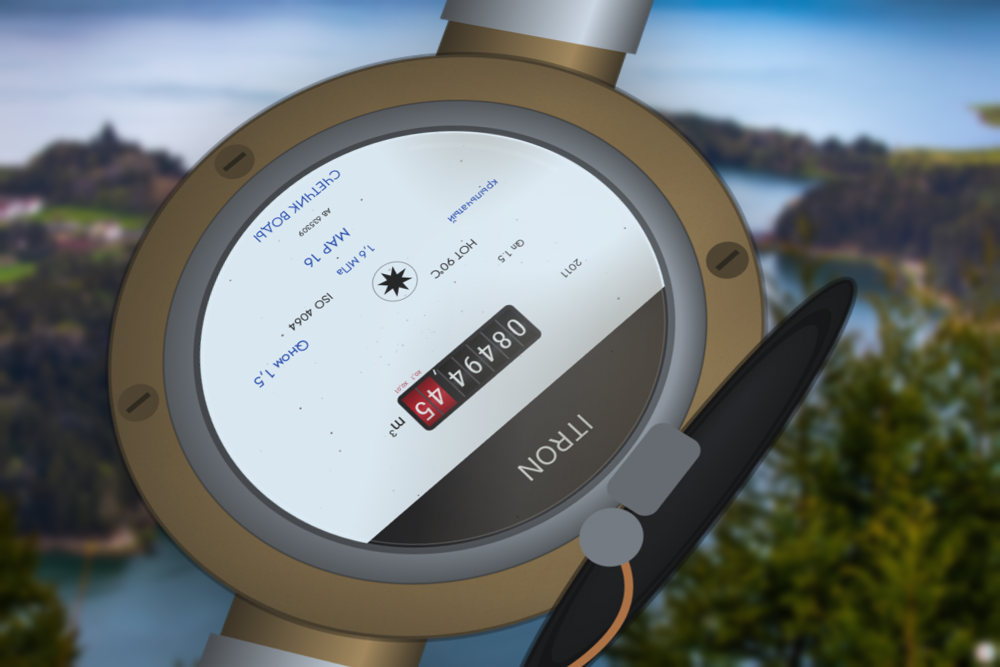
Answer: 8494.45m³
